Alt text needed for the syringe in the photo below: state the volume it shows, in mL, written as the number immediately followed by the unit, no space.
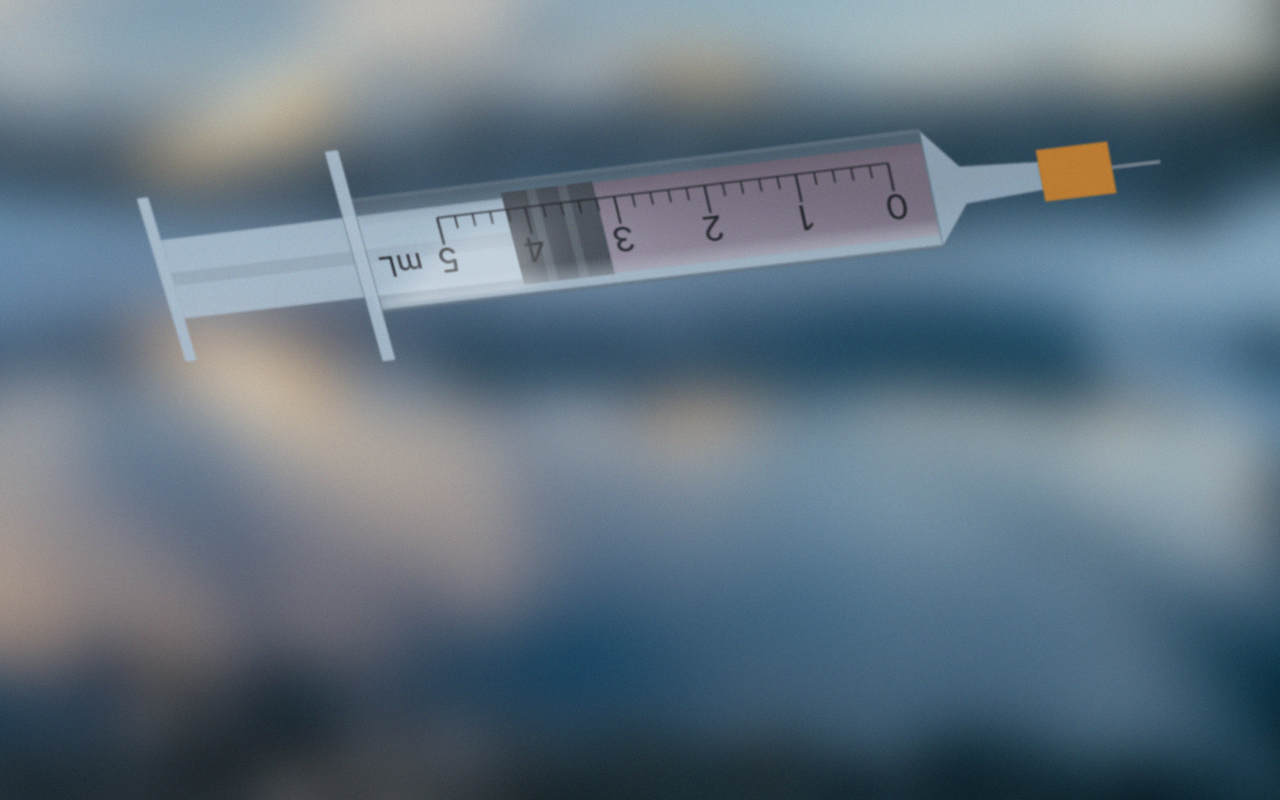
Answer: 3.2mL
